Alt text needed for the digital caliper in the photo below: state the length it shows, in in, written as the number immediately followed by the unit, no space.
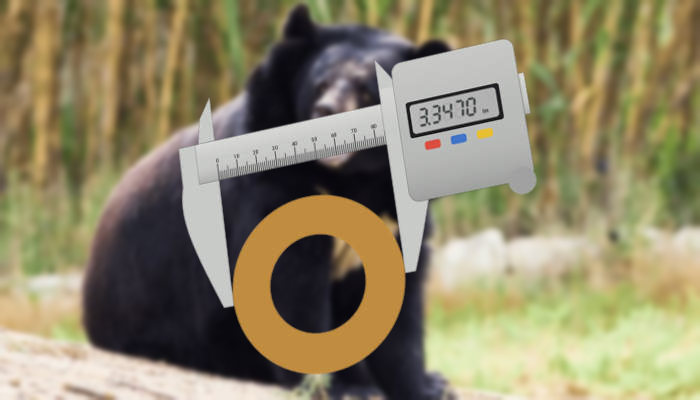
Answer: 3.3470in
